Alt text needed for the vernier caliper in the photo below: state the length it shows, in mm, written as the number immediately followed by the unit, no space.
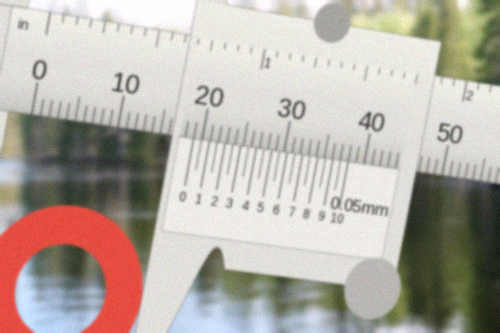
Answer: 19.0mm
